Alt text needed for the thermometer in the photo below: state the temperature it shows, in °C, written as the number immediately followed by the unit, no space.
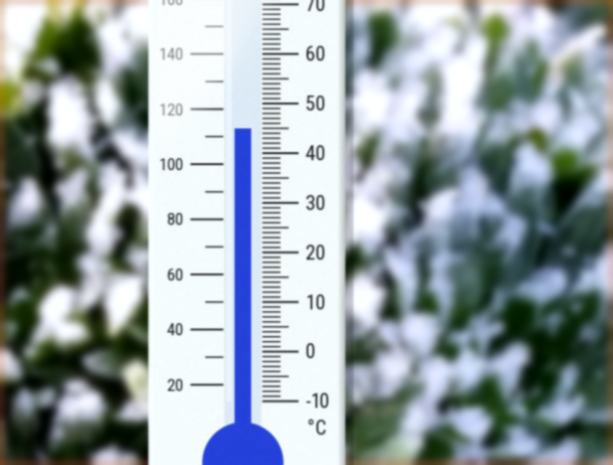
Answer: 45°C
